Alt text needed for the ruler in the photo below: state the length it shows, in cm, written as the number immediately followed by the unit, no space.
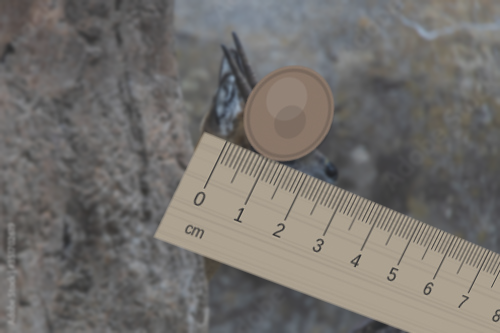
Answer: 2cm
